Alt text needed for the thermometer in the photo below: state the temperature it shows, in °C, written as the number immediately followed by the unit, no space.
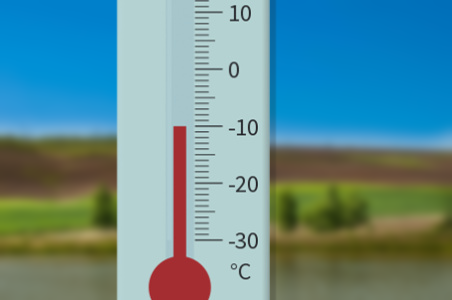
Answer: -10°C
